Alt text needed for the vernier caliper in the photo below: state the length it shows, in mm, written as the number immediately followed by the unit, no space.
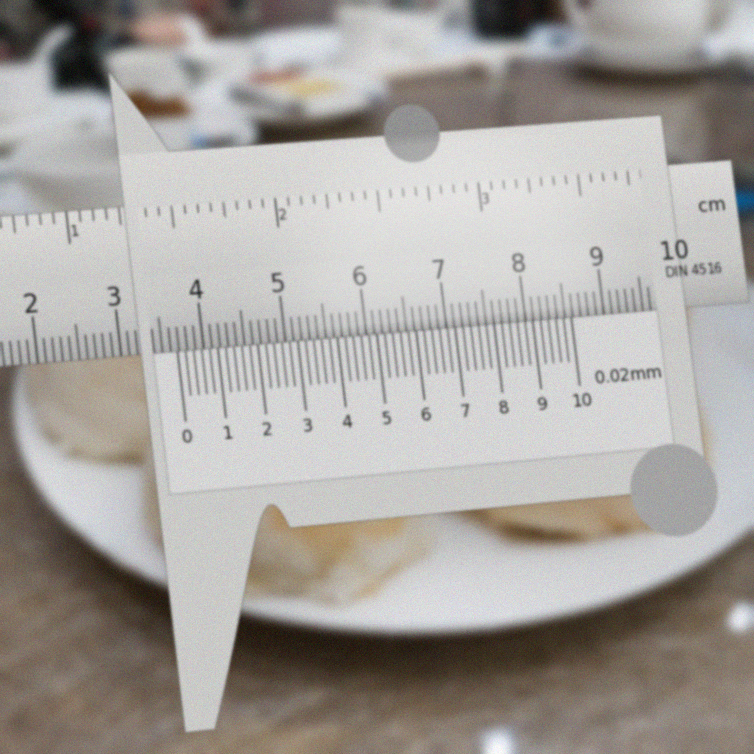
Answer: 36.8mm
